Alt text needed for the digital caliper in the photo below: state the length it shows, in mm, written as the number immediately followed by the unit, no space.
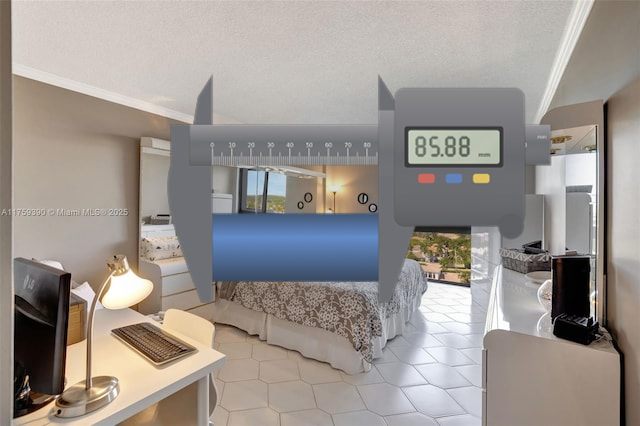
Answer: 85.88mm
